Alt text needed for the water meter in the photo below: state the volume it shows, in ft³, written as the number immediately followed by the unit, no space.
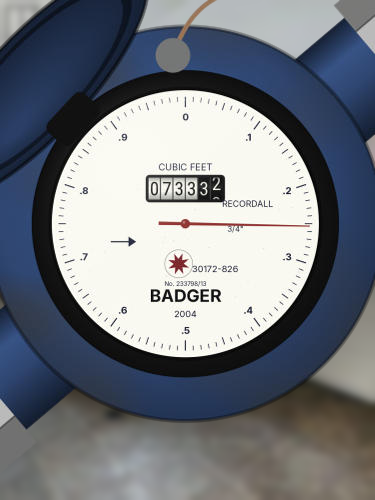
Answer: 73332.25ft³
